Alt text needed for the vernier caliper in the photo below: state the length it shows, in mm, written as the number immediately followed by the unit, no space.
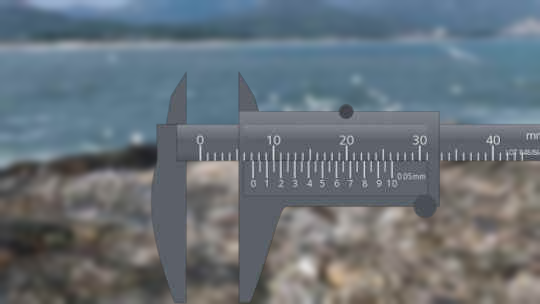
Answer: 7.2mm
